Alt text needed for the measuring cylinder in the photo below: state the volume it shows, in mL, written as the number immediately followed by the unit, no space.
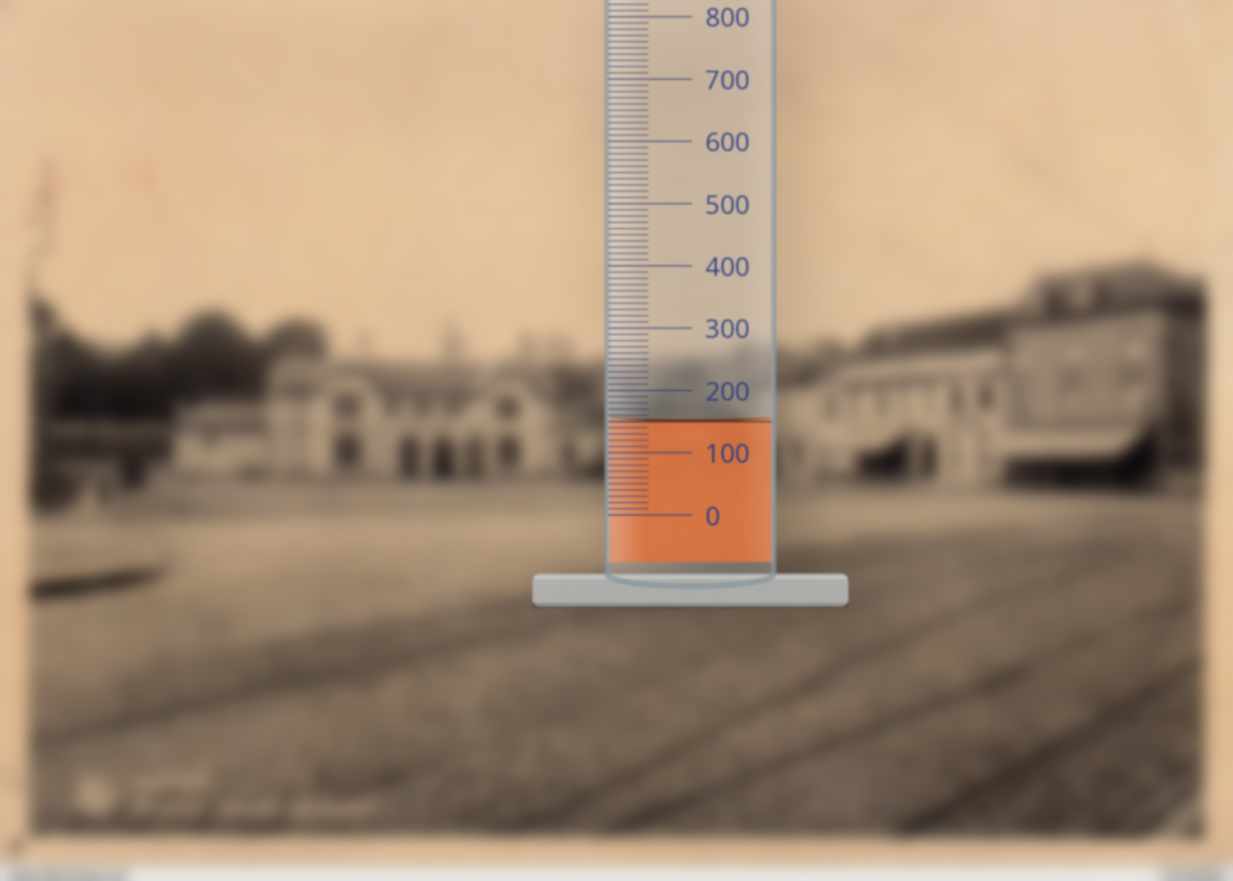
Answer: 150mL
